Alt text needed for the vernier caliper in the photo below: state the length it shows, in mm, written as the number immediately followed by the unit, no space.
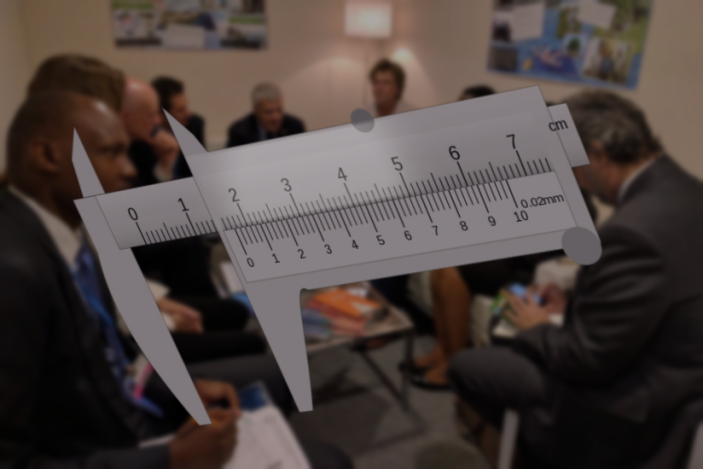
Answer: 17.5mm
